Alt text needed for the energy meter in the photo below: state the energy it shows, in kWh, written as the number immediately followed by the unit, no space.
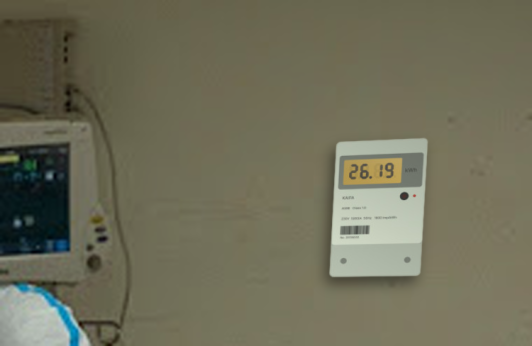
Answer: 26.19kWh
